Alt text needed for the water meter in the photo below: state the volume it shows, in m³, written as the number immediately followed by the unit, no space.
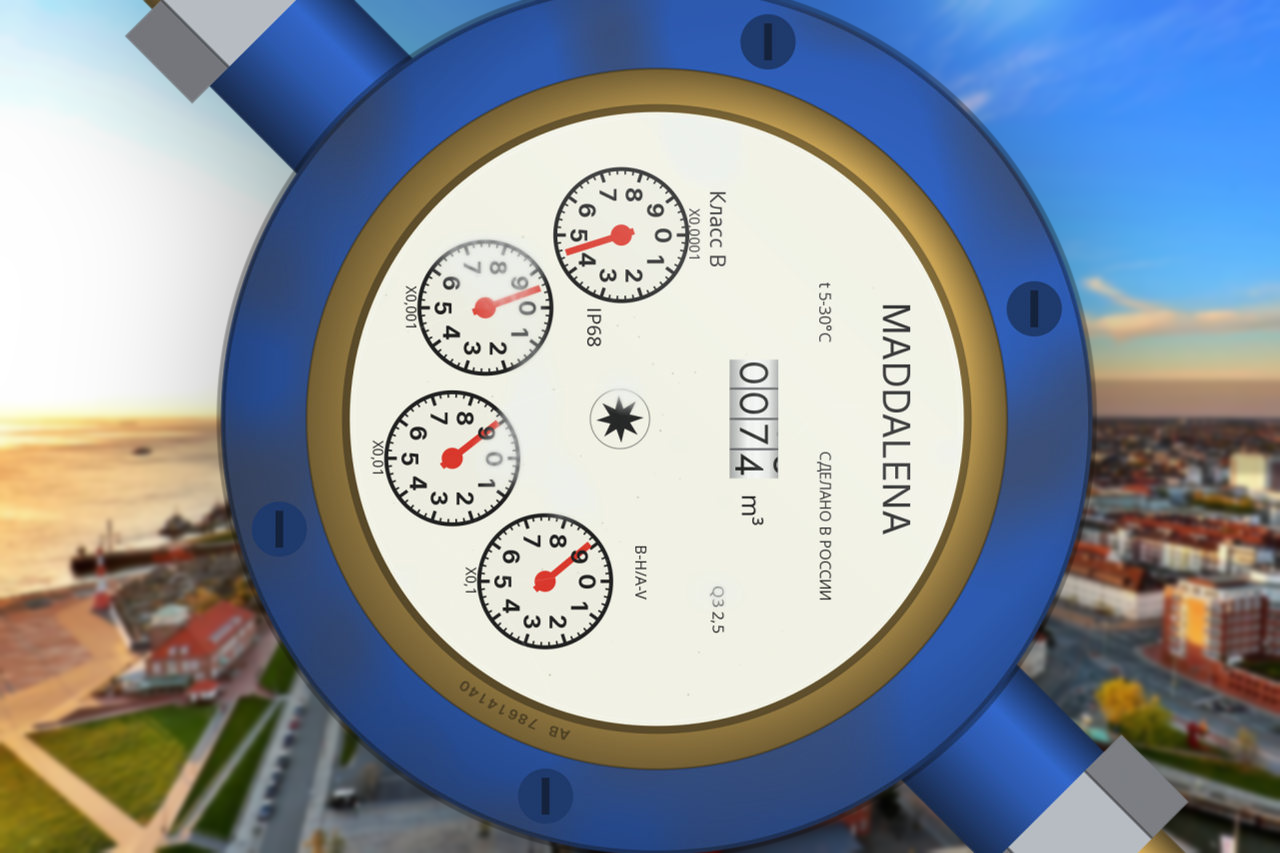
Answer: 73.8894m³
